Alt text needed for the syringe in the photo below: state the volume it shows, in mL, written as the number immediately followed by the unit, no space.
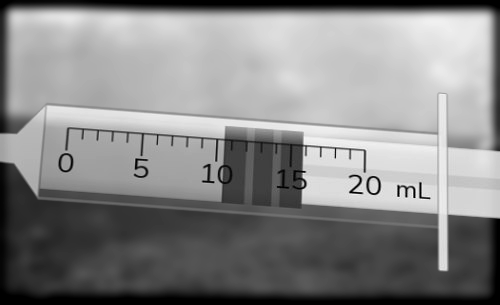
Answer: 10.5mL
